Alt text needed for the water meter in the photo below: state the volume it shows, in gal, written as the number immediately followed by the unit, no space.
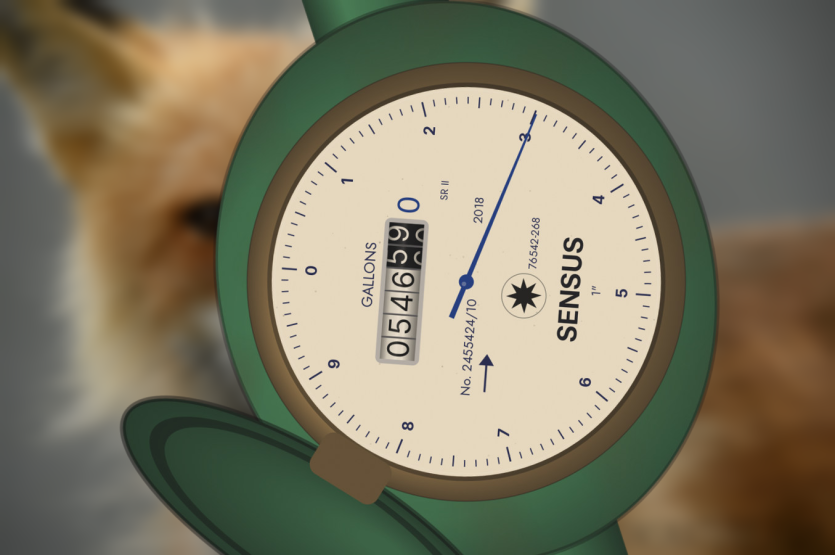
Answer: 546593.0gal
